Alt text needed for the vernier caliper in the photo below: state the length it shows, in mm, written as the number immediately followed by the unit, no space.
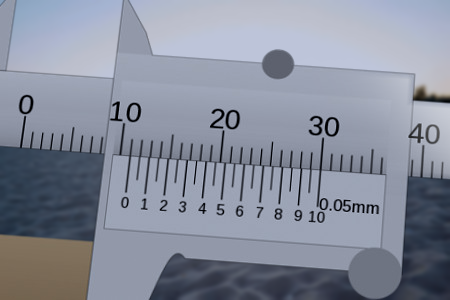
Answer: 11.0mm
